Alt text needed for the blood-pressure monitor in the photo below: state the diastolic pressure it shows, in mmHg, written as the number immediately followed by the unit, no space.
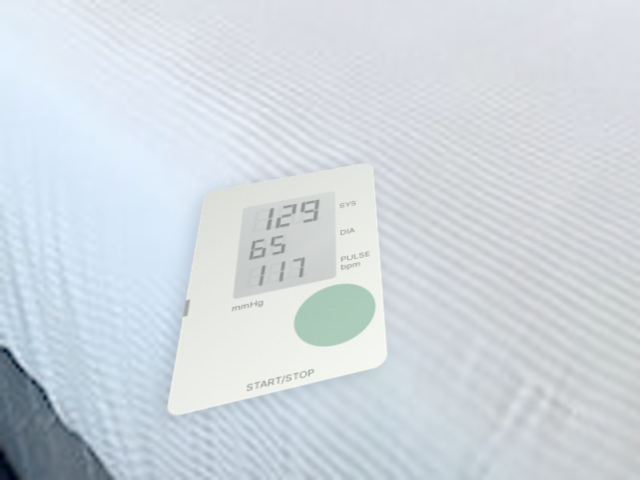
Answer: 65mmHg
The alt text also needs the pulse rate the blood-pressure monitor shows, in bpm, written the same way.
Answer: 117bpm
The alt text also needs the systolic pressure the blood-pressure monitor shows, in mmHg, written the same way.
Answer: 129mmHg
